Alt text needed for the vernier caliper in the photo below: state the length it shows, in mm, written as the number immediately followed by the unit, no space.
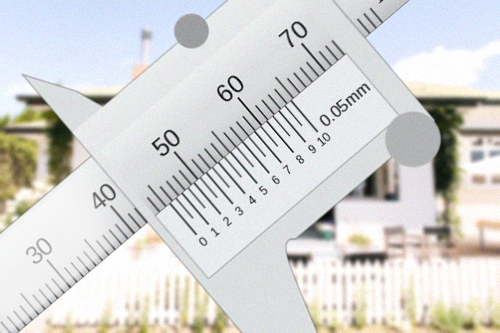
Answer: 45.6mm
